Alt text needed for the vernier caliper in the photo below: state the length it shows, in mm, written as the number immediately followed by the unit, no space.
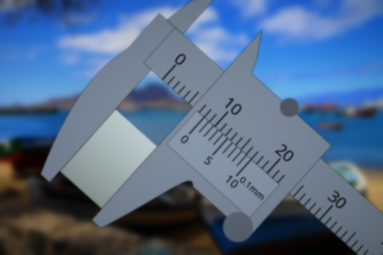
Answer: 8.0mm
